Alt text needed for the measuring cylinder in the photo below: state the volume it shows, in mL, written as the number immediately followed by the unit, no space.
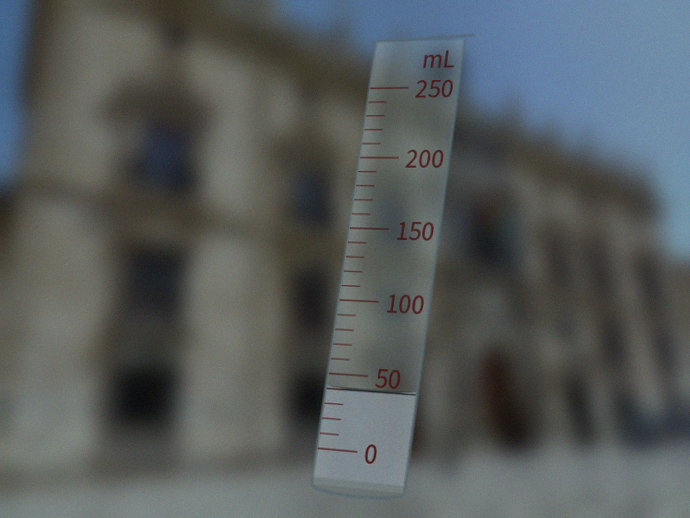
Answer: 40mL
